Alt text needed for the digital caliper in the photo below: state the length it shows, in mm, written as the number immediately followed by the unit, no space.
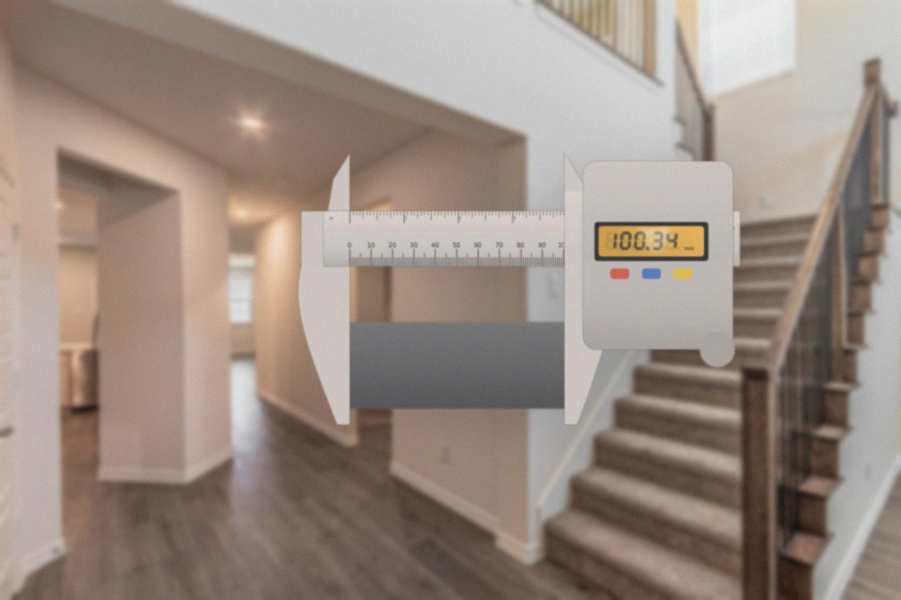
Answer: 100.34mm
